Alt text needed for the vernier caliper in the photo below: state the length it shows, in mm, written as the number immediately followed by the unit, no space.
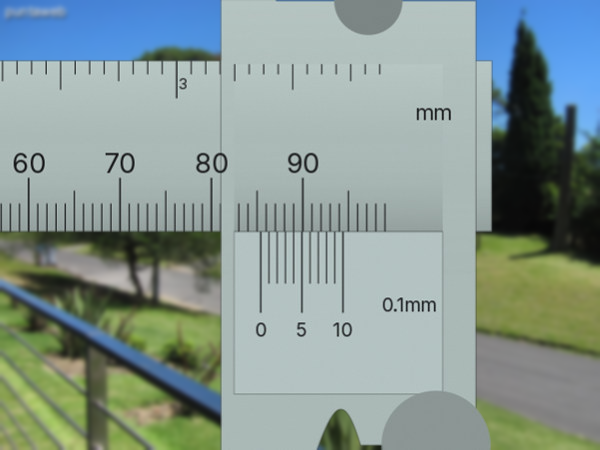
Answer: 85.4mm
